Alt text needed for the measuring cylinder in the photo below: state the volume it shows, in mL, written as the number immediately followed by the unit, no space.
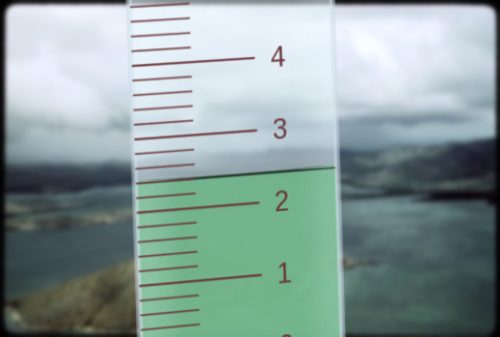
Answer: 2.4mL
